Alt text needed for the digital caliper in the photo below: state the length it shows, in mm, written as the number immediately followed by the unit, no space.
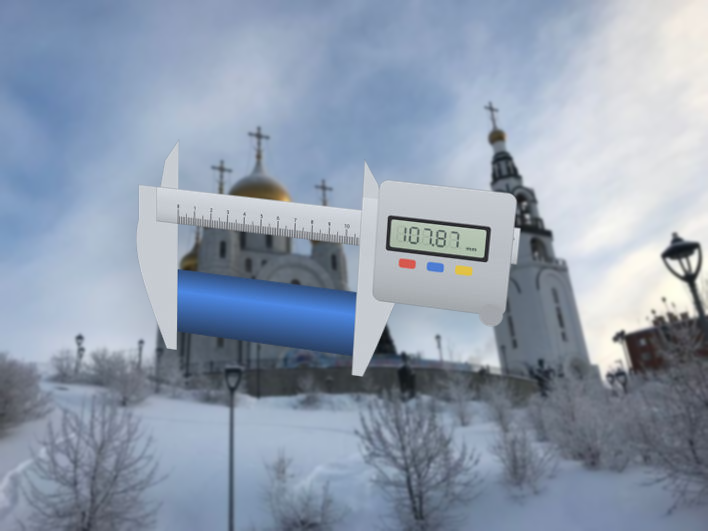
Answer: 107.87mm
